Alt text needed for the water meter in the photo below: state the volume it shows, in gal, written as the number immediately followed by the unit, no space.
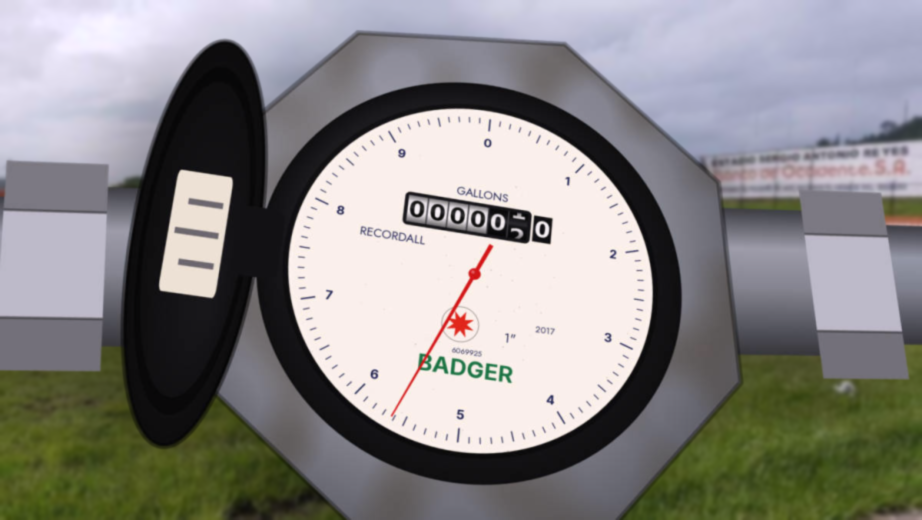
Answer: 15.6gal
